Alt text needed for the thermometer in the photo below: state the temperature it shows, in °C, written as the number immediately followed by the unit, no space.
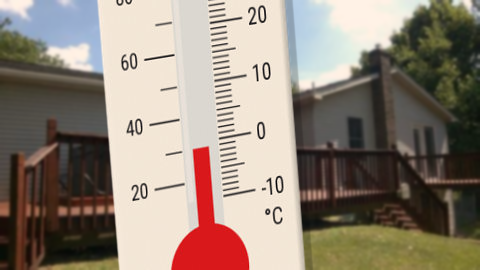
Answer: -1°C
